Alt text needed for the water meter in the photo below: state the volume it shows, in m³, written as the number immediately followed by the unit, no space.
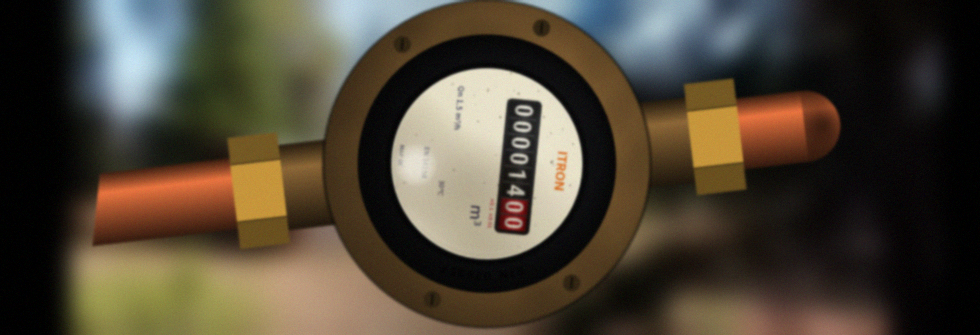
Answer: 14.00m³
